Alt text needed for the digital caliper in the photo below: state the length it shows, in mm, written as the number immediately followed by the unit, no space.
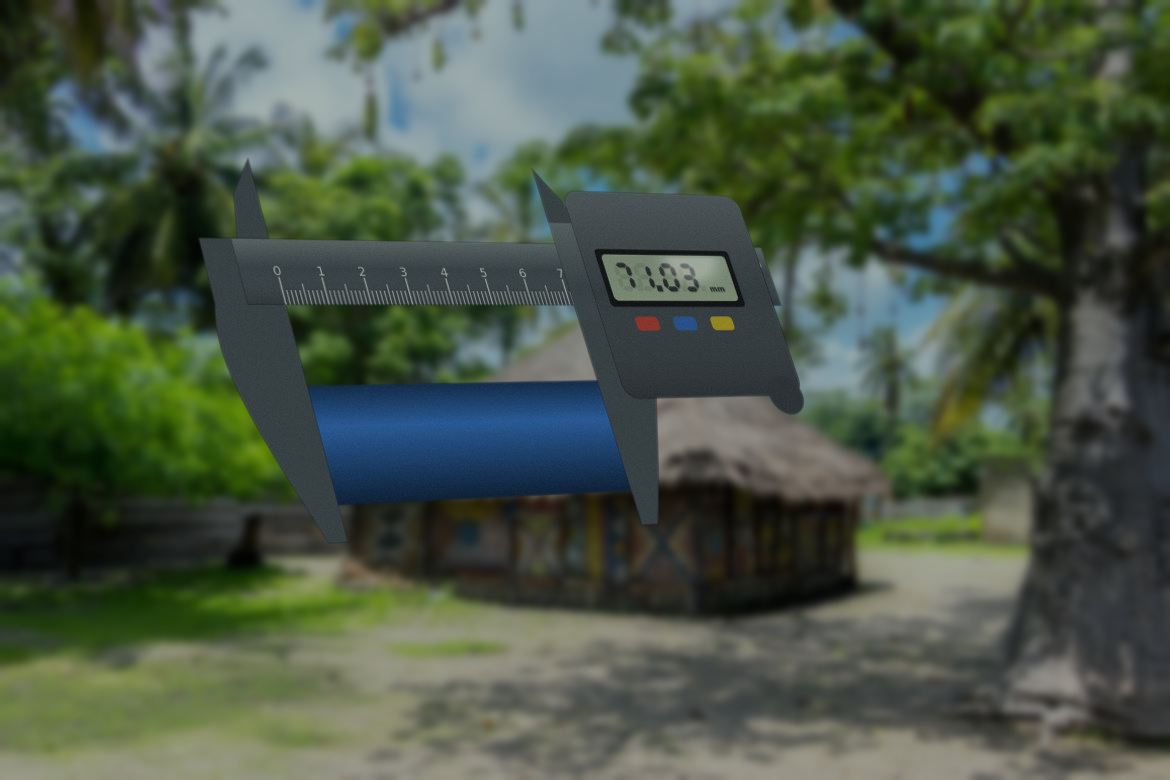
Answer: 71.03mm
